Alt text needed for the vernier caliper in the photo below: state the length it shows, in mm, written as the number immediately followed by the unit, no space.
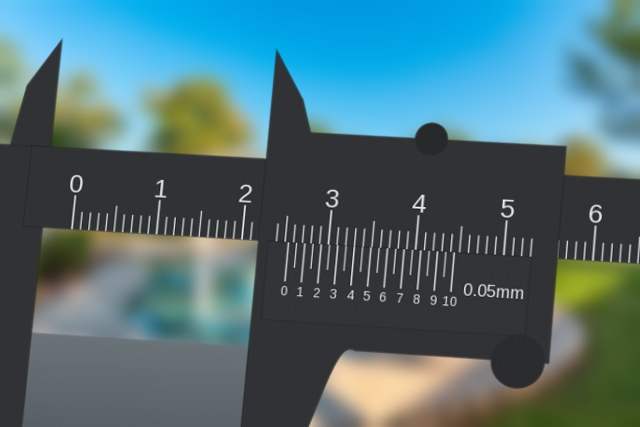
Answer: 25.4mm
